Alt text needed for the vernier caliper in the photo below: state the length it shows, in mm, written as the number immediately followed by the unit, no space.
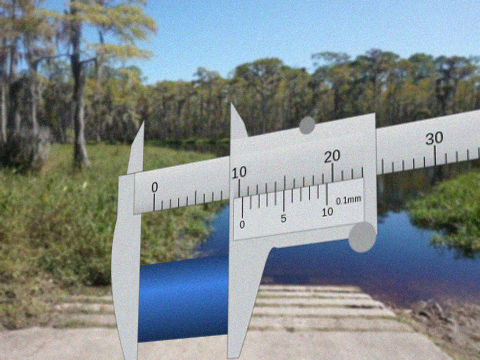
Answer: 10.4mm
